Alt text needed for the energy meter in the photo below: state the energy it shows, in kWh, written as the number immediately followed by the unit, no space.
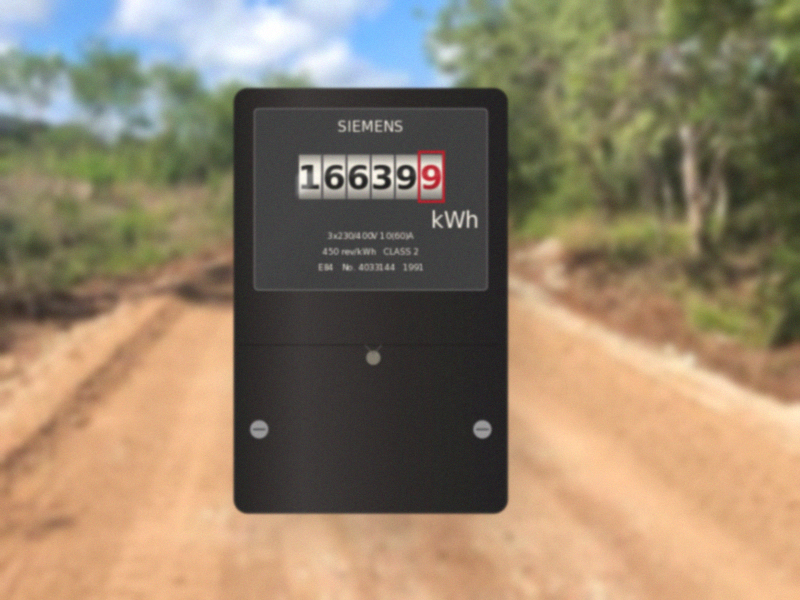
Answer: 16639.9kWh
